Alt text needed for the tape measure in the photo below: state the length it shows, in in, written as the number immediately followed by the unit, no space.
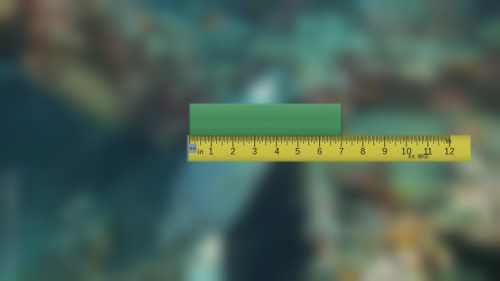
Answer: 7in
